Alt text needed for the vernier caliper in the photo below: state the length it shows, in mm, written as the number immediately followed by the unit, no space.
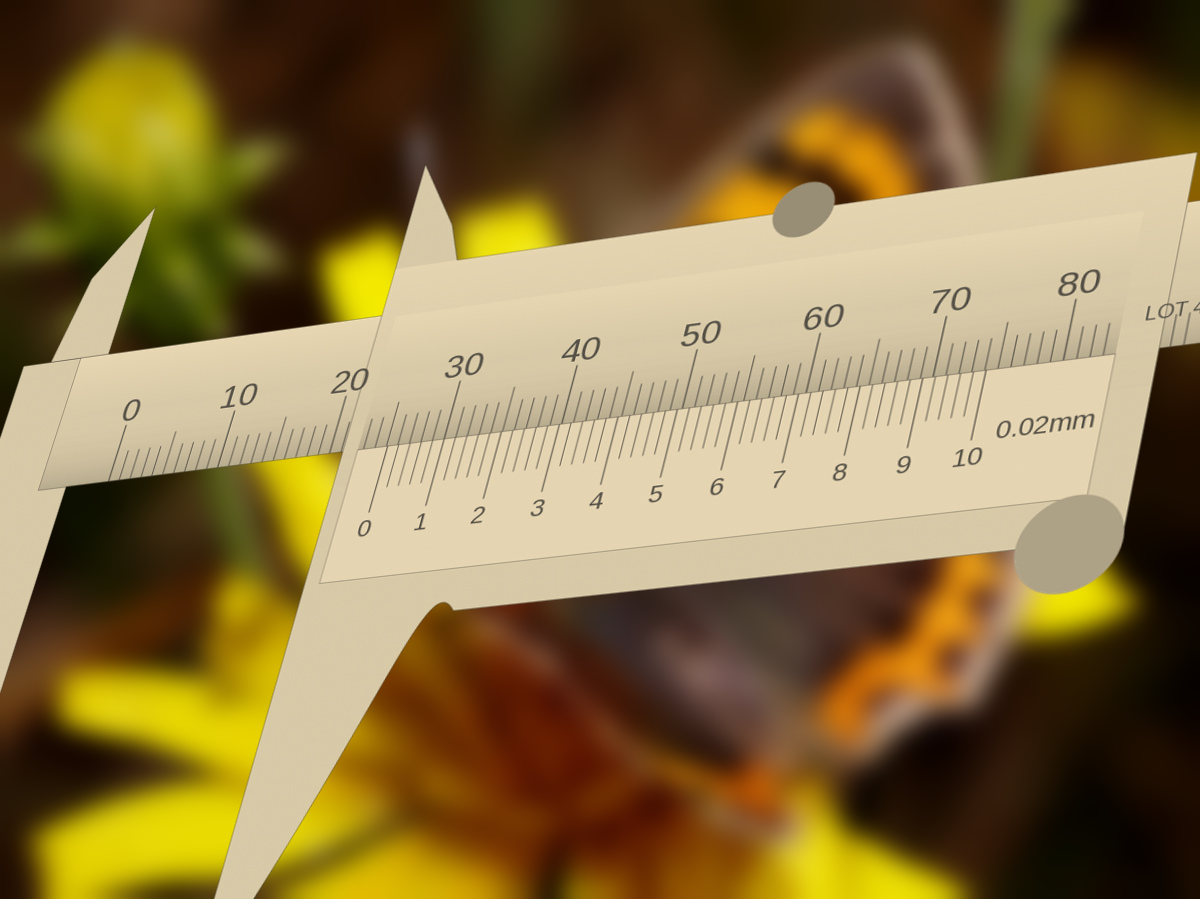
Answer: 25.1mm
